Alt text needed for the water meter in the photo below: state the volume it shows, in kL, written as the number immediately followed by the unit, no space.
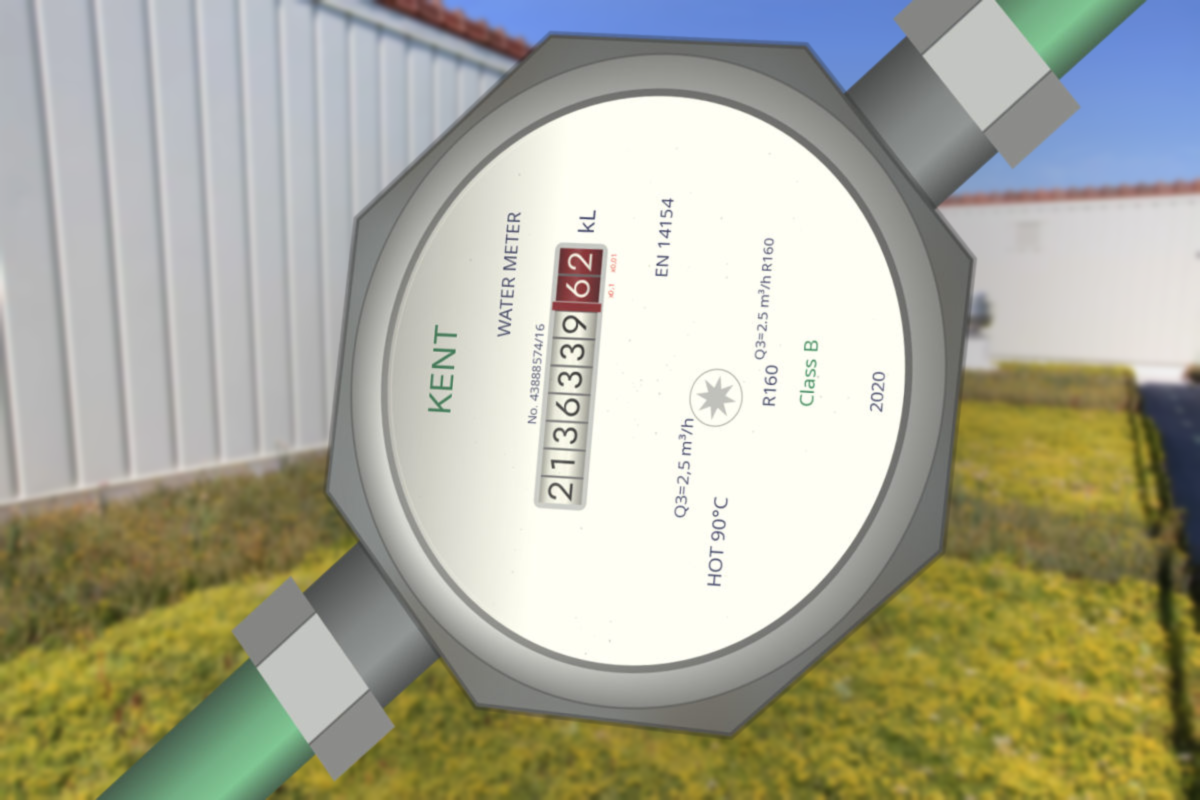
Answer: 2136339.62kL
